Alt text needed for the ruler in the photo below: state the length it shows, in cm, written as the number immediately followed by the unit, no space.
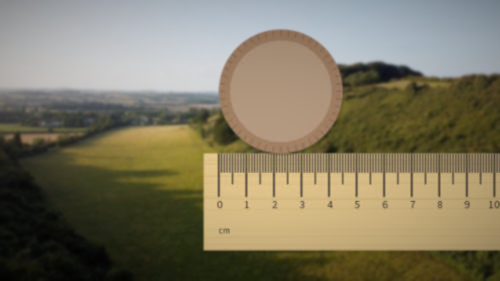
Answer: 4.5cm
